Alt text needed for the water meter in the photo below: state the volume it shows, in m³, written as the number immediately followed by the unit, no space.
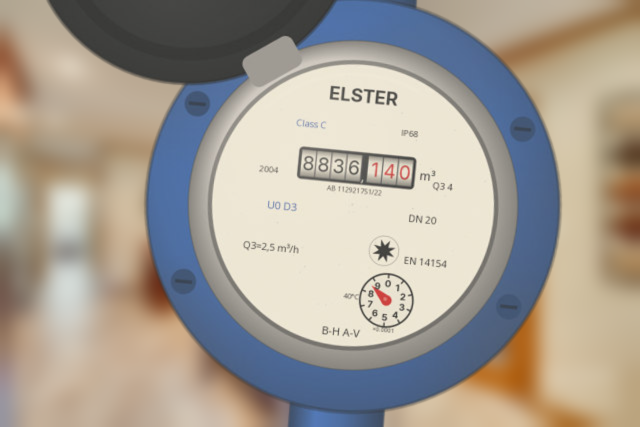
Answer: 8836.1408m³
